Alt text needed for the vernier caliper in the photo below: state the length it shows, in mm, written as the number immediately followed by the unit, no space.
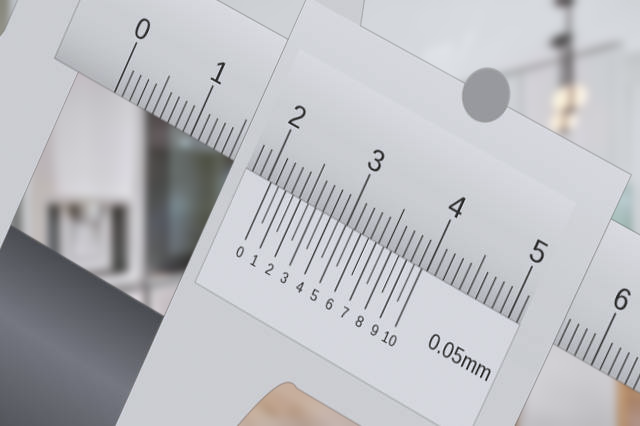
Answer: 20.4mm
